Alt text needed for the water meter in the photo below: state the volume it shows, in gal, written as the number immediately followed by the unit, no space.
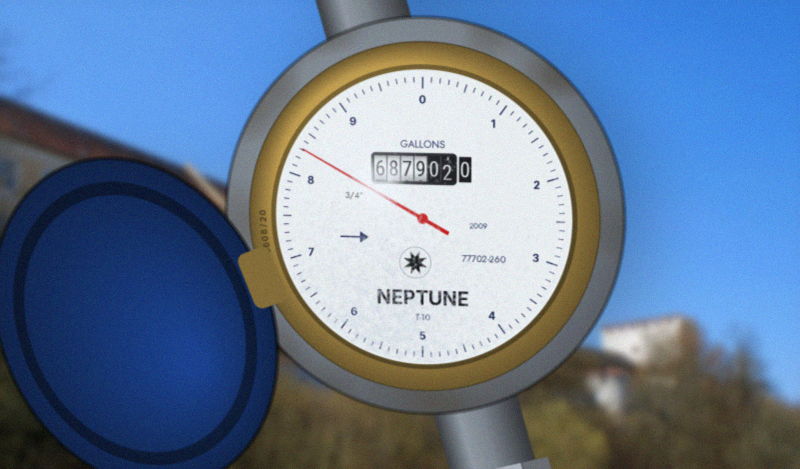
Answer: 6879018.3gal
